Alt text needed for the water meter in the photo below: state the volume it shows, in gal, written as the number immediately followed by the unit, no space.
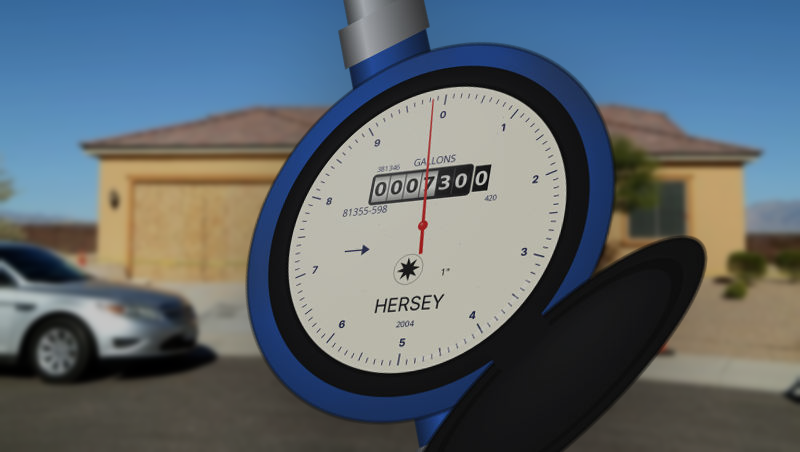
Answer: 7299.8gal
